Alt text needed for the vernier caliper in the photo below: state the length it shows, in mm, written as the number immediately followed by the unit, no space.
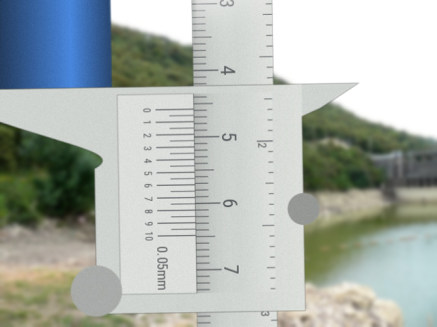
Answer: 45.8mm
